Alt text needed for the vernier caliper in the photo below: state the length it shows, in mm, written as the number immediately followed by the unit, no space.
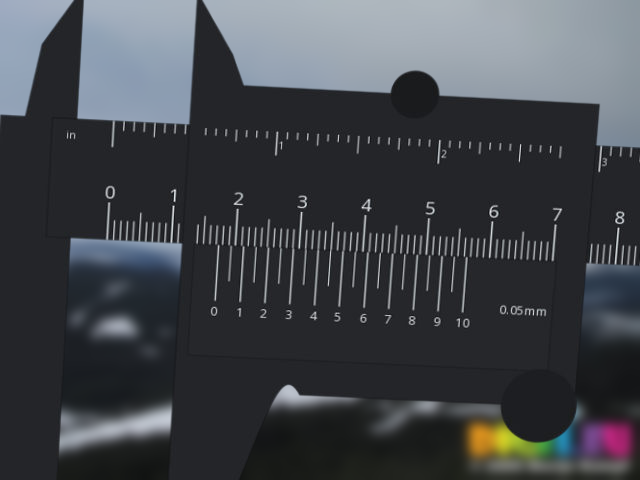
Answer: 17.4mm
